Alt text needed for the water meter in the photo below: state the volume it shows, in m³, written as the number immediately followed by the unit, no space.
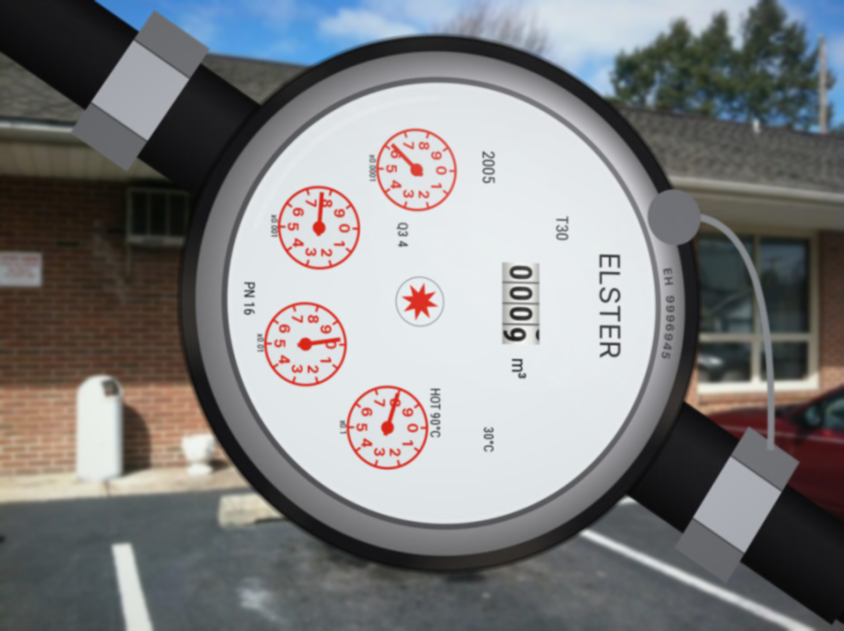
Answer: 8.7976m³
